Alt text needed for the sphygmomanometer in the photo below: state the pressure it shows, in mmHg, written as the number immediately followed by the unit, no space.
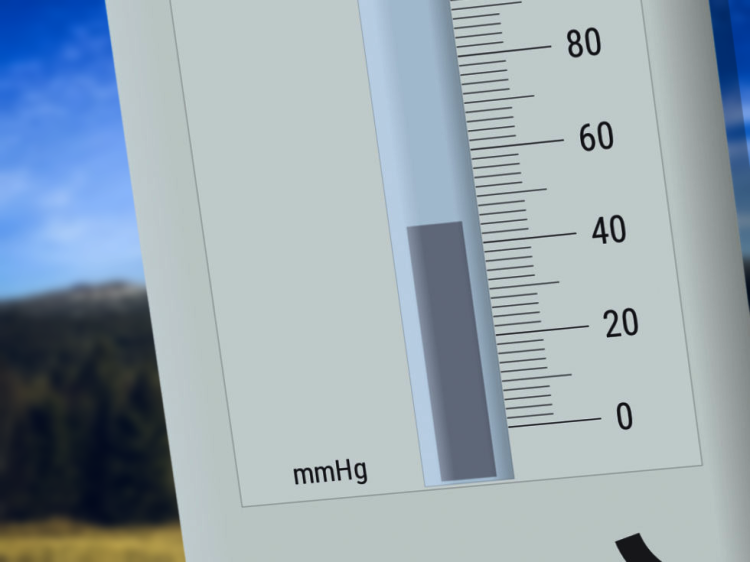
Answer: 45mmHg
